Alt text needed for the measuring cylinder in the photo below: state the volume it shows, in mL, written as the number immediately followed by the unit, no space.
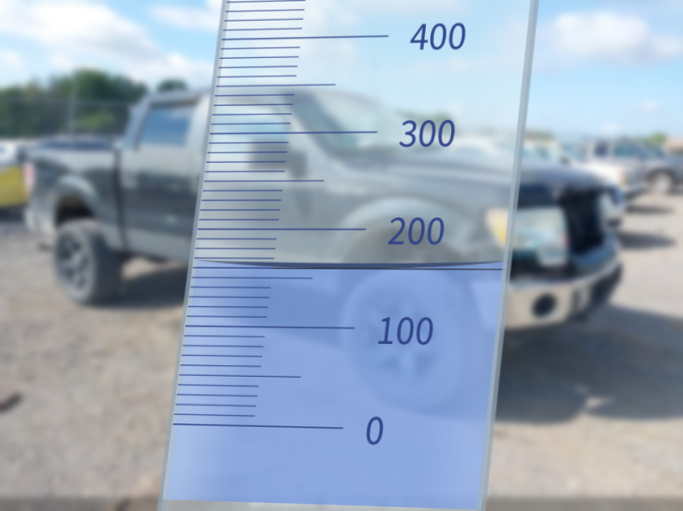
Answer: 160mL
